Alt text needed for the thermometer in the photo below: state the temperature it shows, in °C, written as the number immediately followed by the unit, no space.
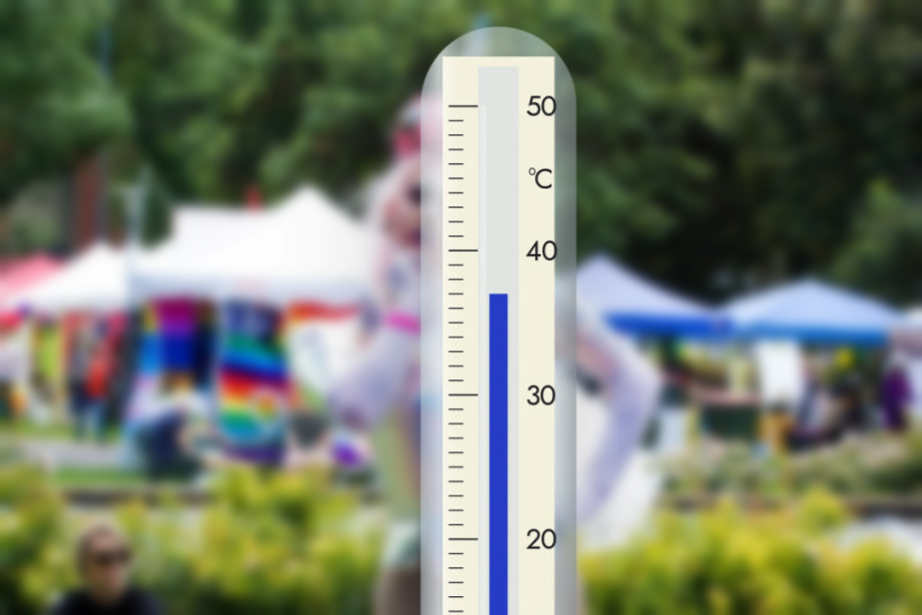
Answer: 37°C
